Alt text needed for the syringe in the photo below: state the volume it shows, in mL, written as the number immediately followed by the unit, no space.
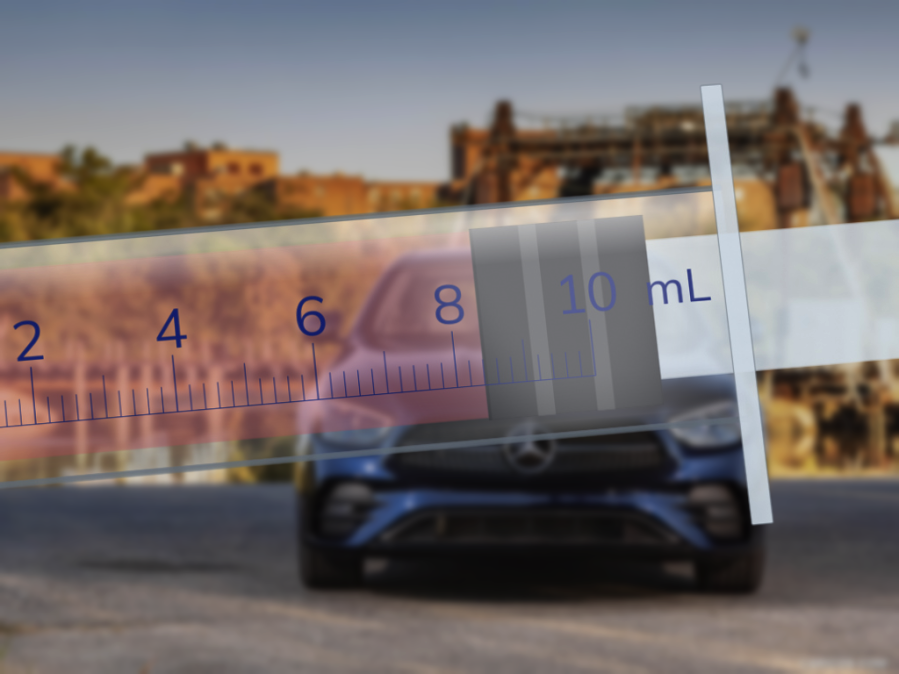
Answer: 8.4mL
